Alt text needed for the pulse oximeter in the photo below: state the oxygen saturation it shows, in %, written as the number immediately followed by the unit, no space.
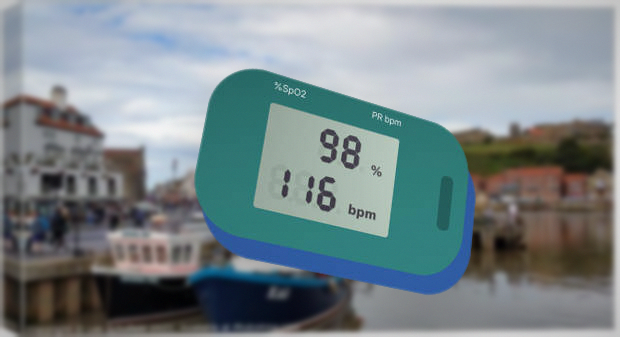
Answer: 98%
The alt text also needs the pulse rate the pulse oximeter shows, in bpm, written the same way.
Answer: 116bpm
